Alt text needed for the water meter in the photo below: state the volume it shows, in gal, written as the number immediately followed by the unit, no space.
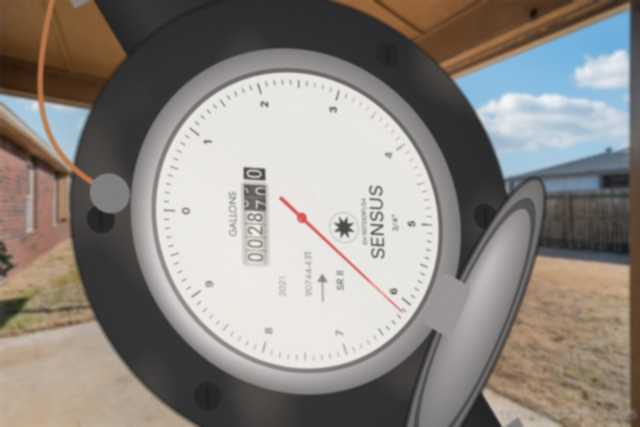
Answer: 28696.1gal
